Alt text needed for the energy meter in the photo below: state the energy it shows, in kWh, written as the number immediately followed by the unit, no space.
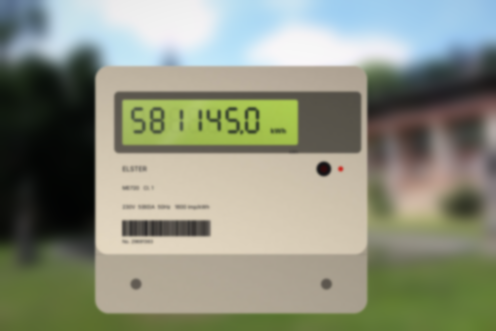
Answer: 581145.0kWh
